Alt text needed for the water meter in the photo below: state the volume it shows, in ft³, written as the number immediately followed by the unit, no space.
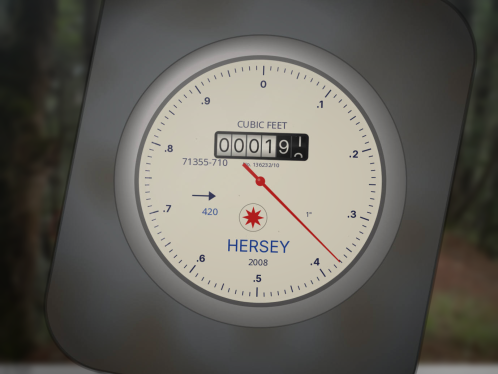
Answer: 191.37ft³
